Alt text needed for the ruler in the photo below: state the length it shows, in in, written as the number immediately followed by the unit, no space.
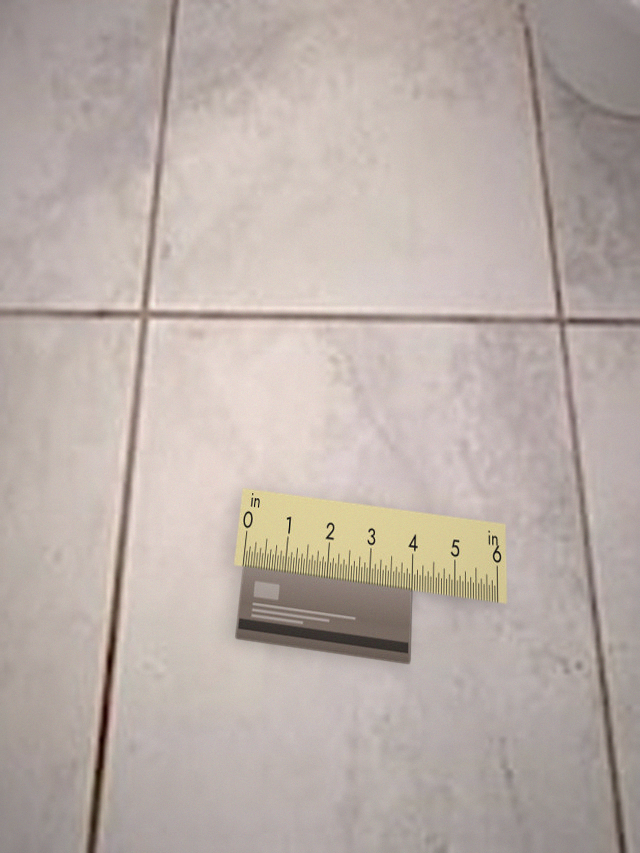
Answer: 4in
